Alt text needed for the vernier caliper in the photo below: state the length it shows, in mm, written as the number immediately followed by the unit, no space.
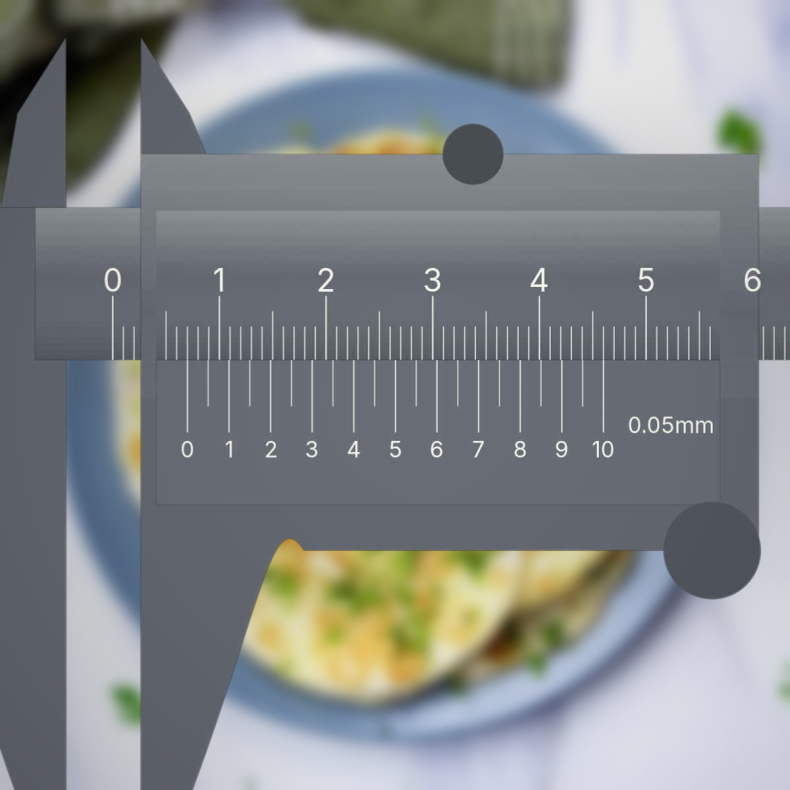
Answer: 7.0mm
